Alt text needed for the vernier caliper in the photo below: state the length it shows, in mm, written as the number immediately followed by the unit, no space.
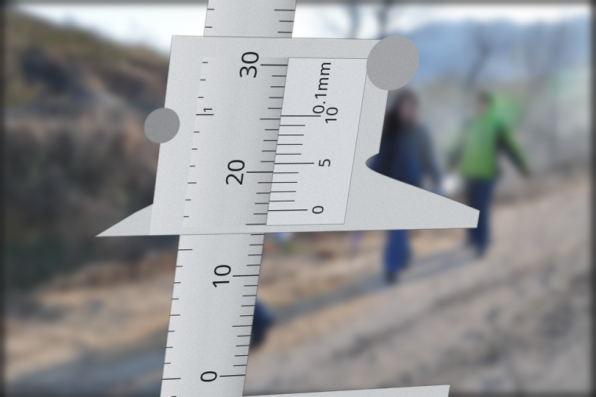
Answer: 16.3mm
